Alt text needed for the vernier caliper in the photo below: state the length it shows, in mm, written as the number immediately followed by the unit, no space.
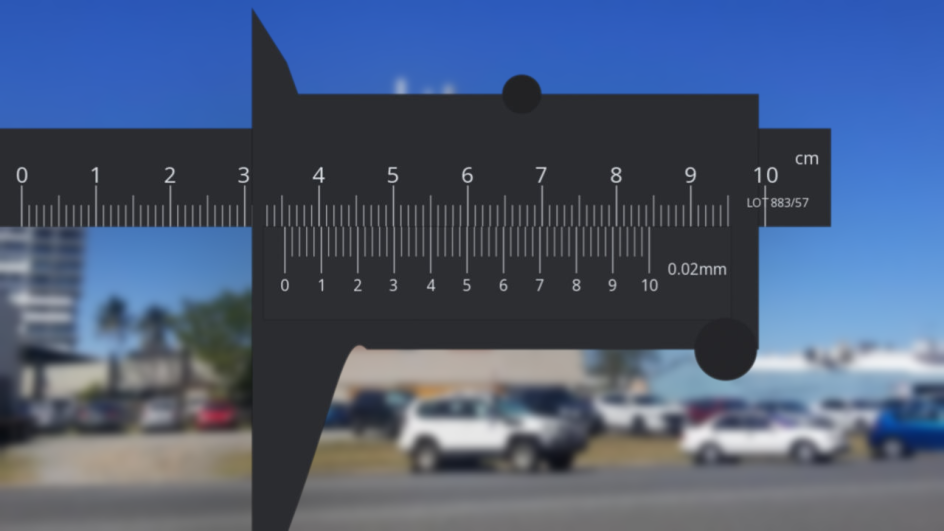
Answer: 35.4mm
